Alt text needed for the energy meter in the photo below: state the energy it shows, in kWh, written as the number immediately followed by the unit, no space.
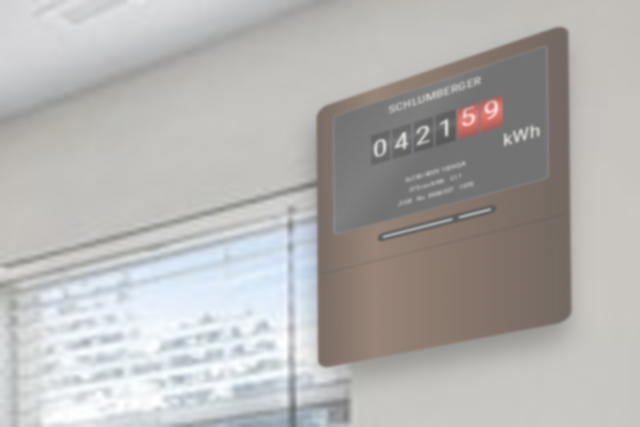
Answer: 421.59kWh
